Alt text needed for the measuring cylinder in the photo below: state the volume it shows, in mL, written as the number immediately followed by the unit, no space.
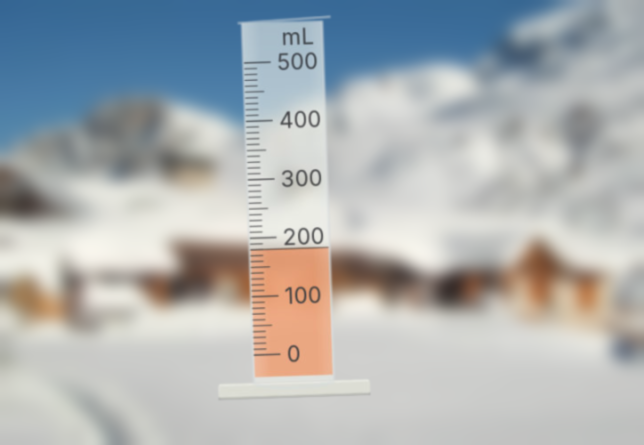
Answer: 180mL
